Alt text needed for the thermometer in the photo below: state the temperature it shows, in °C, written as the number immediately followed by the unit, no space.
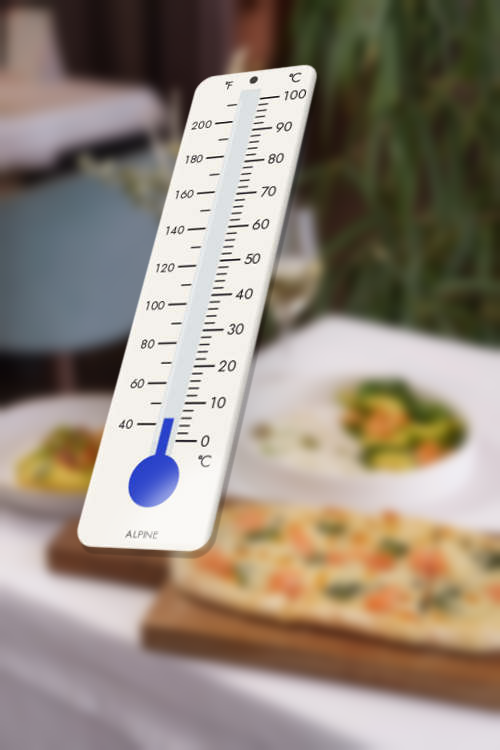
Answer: 6°C
